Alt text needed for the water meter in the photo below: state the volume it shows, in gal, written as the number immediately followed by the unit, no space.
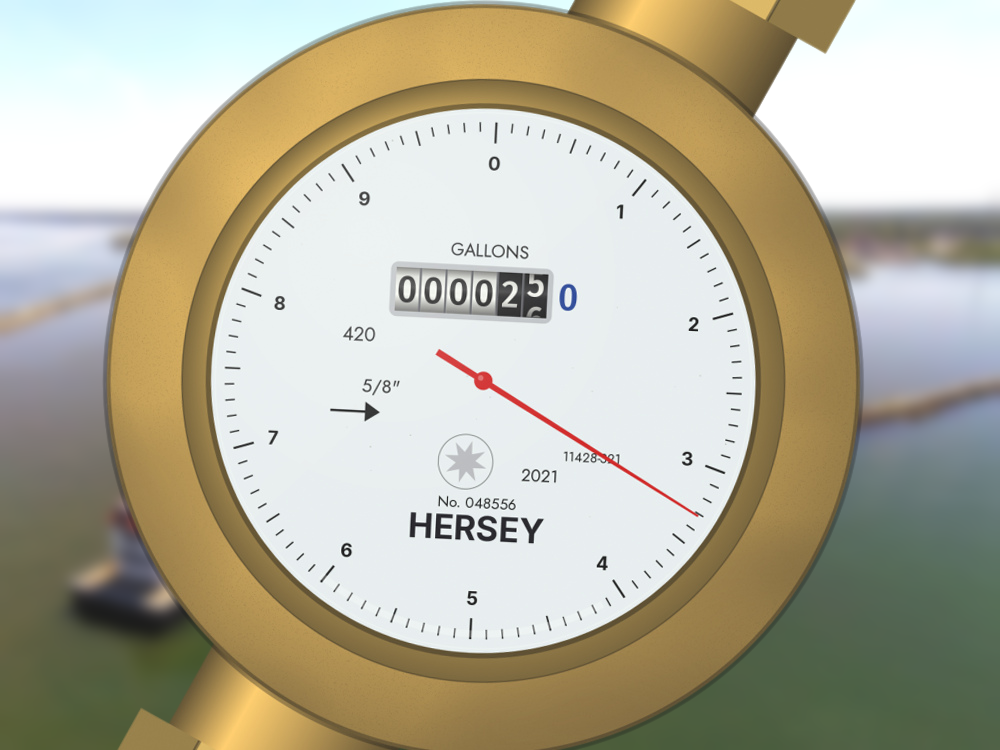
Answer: 253.3gal
